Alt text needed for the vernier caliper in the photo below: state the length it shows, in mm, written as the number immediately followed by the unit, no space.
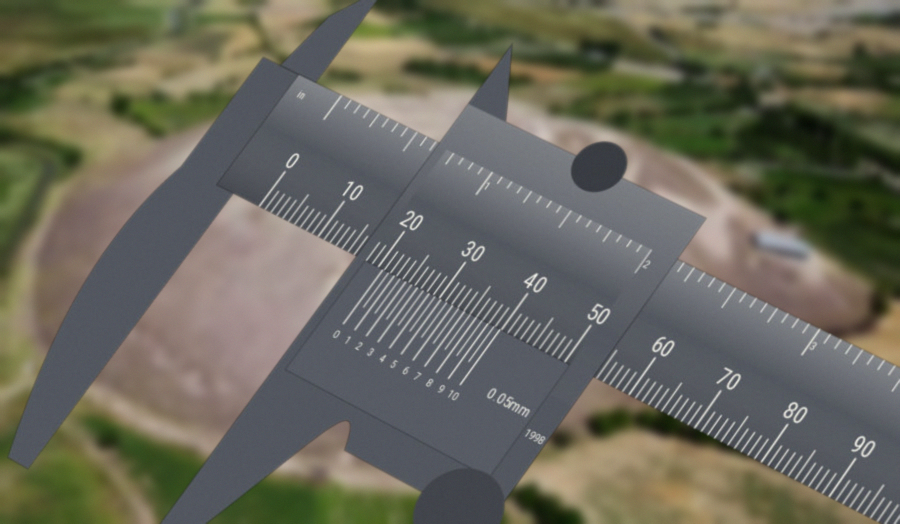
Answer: 20.8mm
